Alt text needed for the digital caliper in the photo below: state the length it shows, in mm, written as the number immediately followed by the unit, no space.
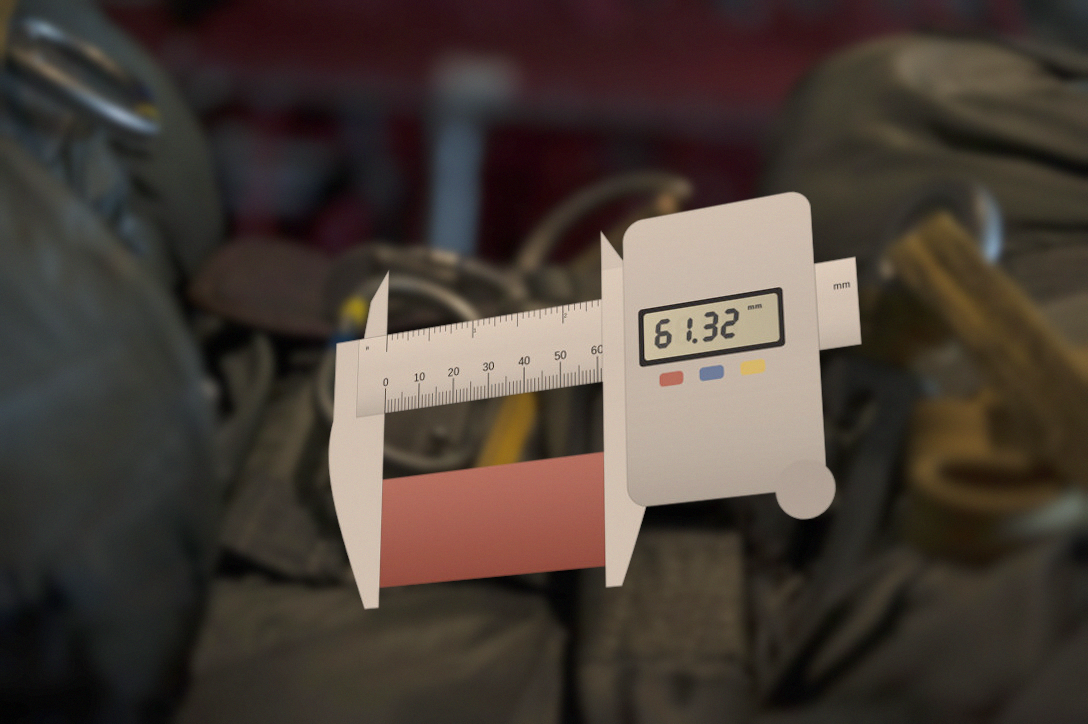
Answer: 61.32mm
